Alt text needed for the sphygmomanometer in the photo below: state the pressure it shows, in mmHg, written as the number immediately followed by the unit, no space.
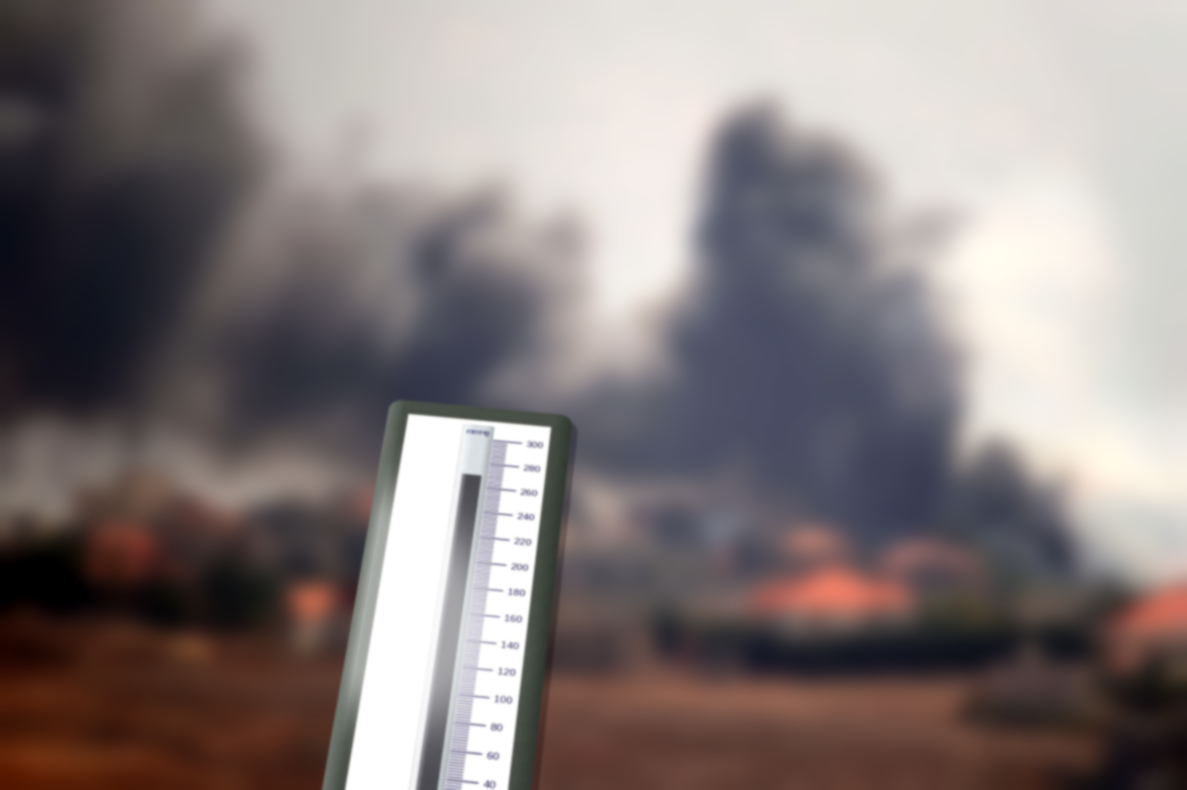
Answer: 270mmHg
